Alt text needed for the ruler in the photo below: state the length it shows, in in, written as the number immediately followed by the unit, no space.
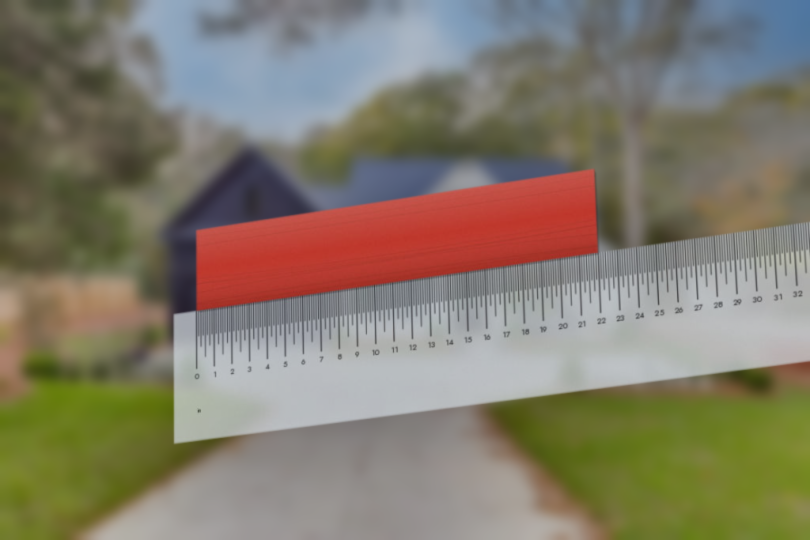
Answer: 22in
